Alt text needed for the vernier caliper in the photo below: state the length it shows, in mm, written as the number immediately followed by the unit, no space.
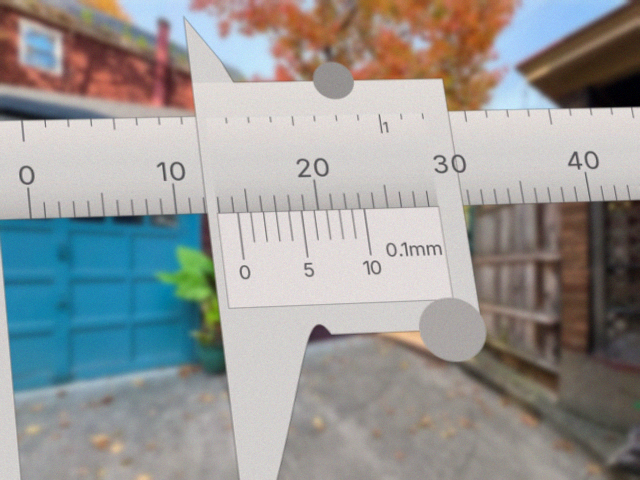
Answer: 14.3mm
